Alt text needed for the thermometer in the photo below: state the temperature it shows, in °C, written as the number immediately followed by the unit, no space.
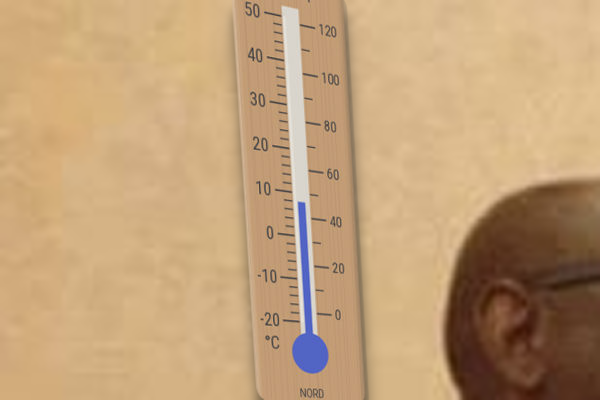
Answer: 8°C
